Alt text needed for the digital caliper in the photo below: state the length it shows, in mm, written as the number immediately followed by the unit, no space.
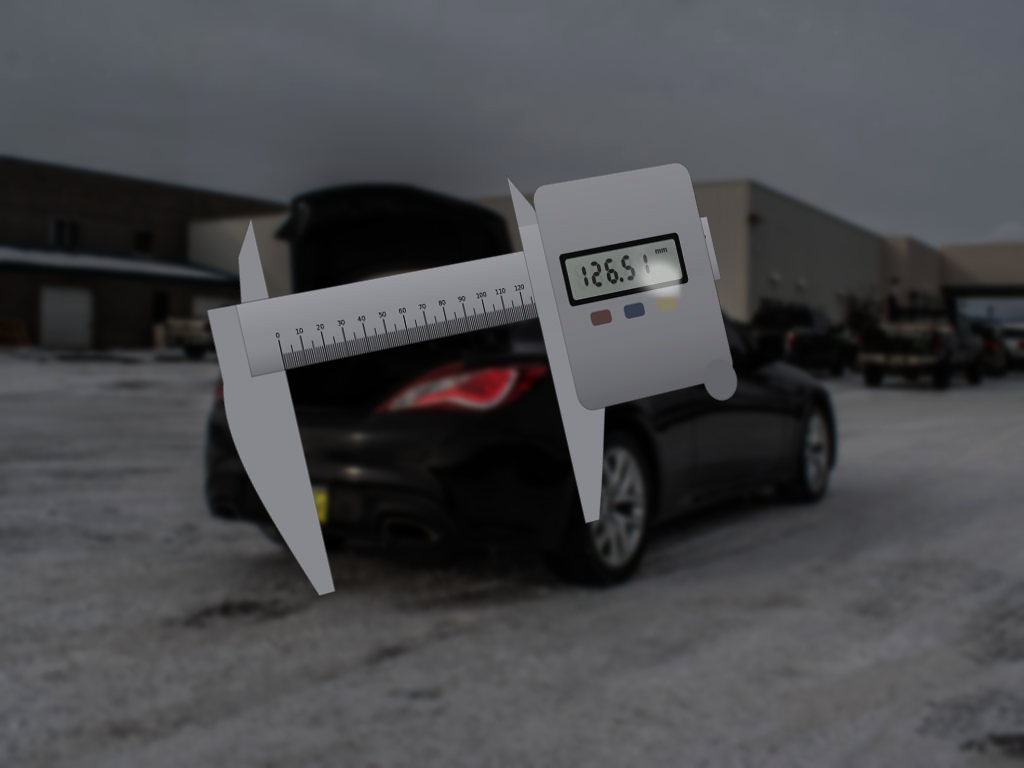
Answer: 126.51mm
